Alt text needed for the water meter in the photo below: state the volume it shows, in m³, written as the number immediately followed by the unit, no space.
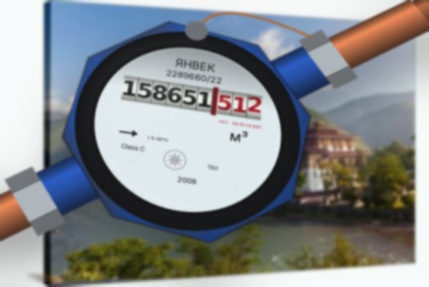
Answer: 158651.512m³
